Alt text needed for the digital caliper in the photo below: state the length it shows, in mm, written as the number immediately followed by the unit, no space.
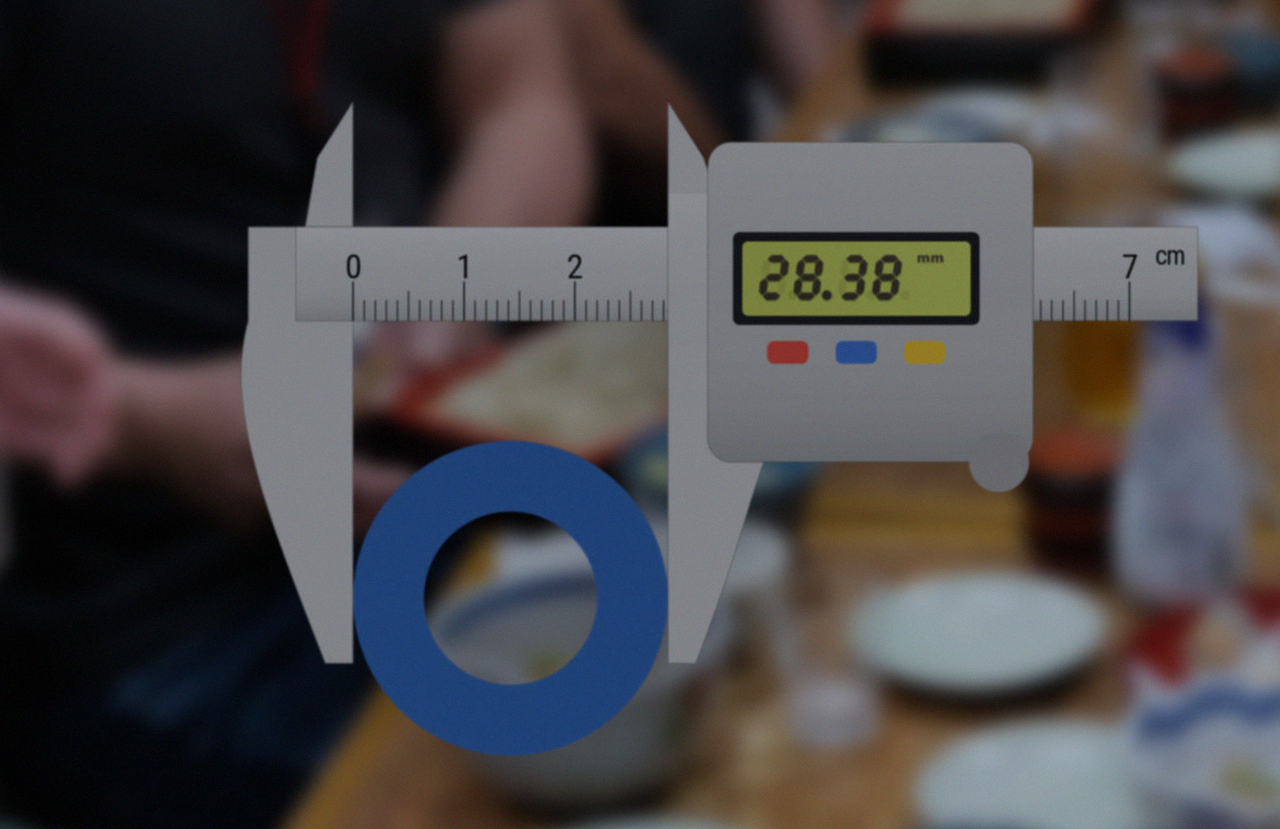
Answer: 28.38mm
